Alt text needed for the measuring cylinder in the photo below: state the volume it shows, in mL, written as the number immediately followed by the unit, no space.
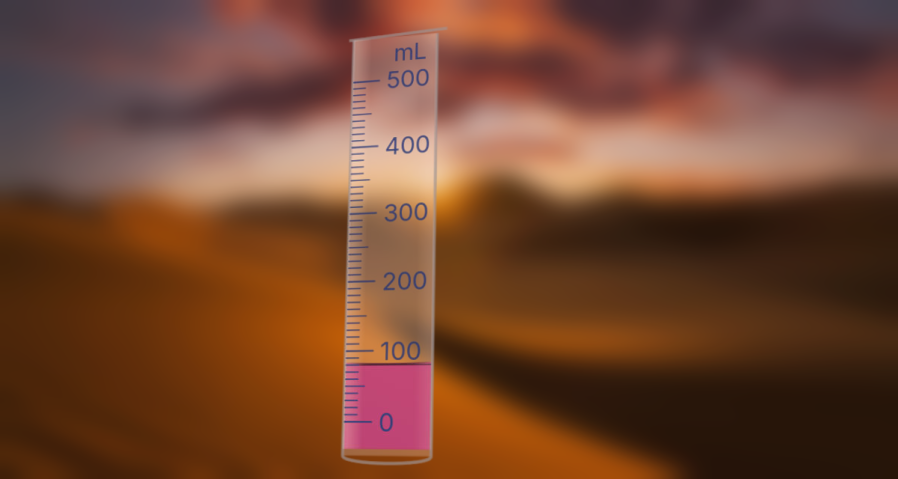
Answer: 80mL
